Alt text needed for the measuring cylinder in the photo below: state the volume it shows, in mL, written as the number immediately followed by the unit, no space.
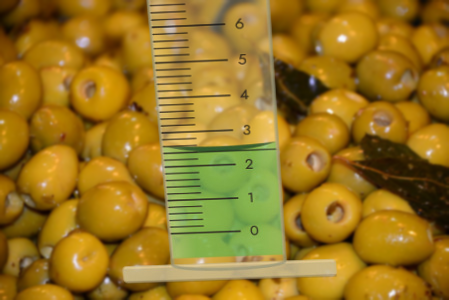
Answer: 2.4mL
